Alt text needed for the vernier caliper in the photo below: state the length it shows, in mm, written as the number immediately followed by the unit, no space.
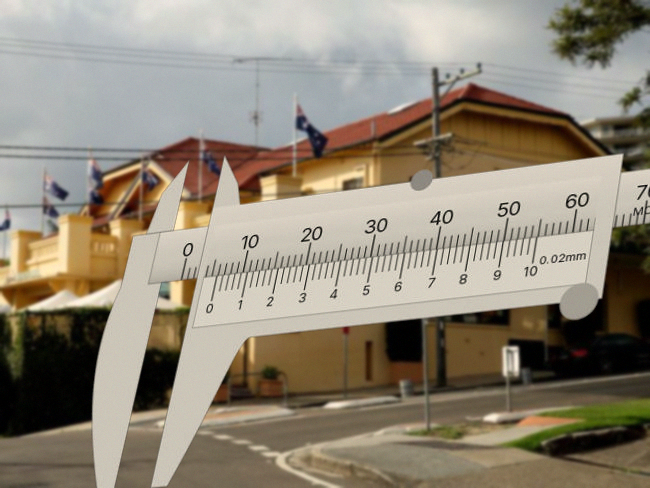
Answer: 5.8mm
